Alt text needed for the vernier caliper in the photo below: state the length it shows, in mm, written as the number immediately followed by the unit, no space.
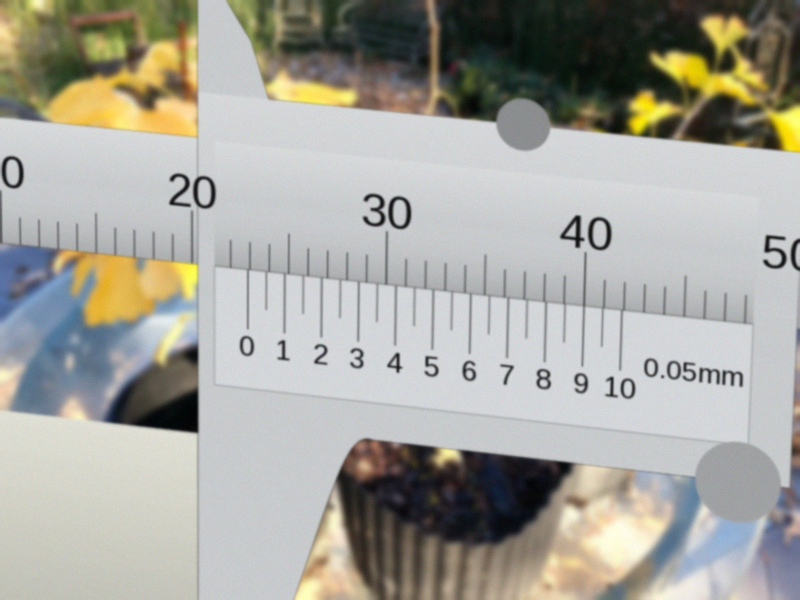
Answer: 22.9mm
